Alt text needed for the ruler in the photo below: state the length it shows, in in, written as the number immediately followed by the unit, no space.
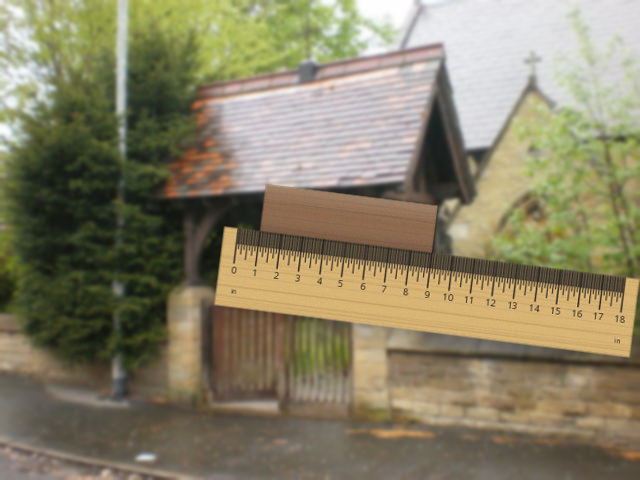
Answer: 8in
